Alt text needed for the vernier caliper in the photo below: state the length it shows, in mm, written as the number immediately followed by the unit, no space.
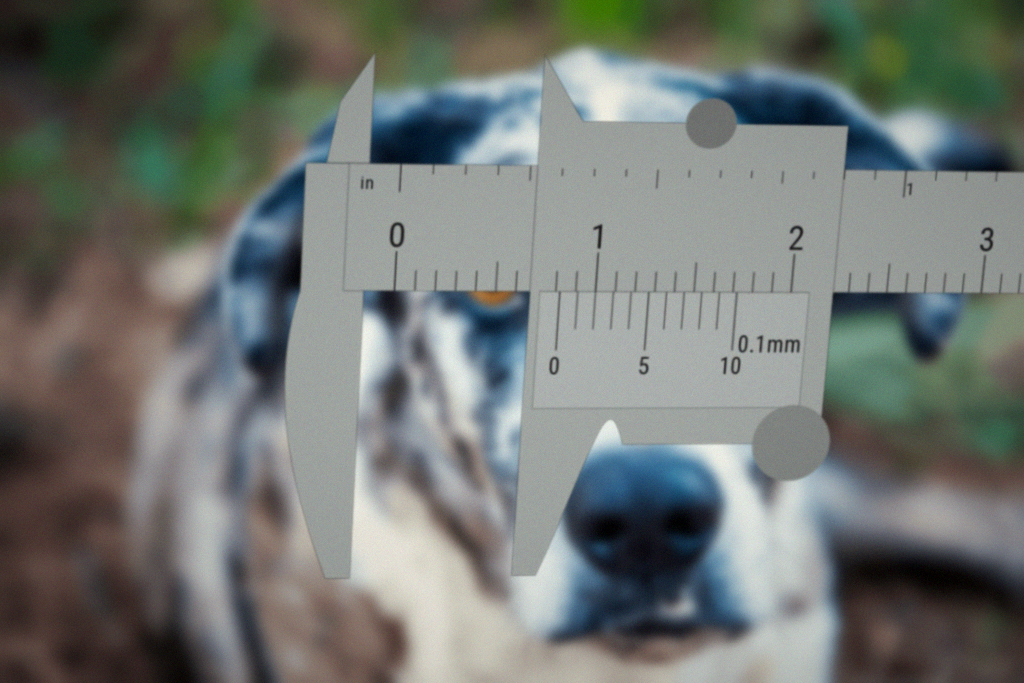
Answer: 8.2mm
